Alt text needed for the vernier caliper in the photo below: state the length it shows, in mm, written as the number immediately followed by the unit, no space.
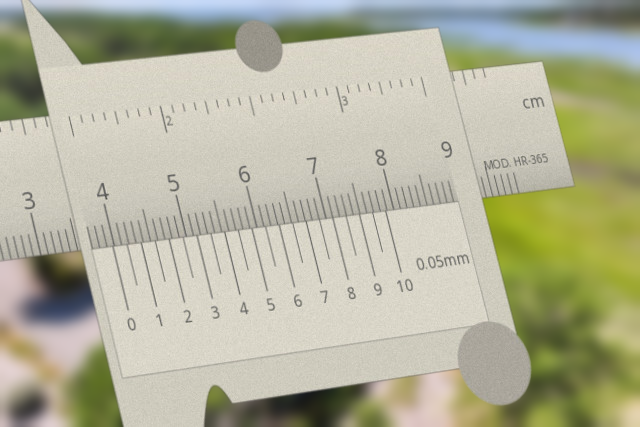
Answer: 39.8mm
